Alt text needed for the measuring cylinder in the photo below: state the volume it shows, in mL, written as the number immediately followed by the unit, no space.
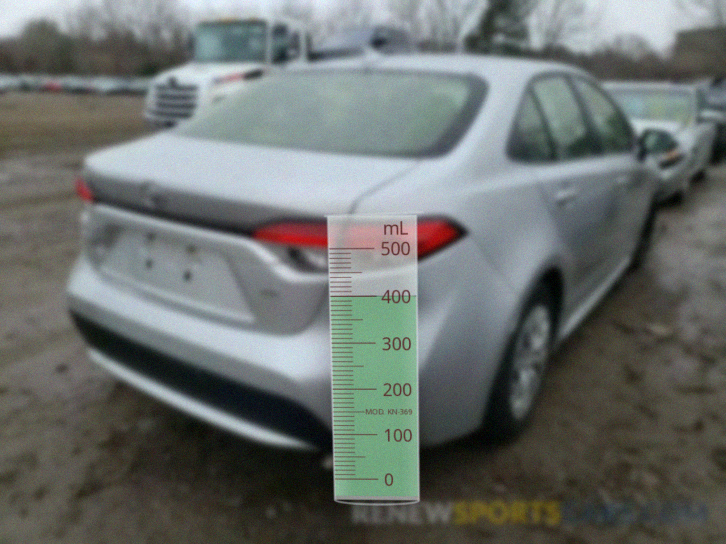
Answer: 400mL
